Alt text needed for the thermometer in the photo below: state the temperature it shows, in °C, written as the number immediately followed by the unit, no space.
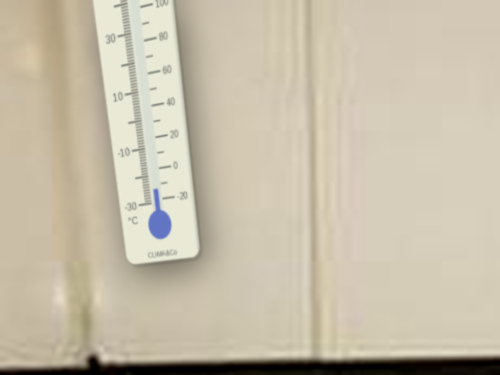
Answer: -25°C
